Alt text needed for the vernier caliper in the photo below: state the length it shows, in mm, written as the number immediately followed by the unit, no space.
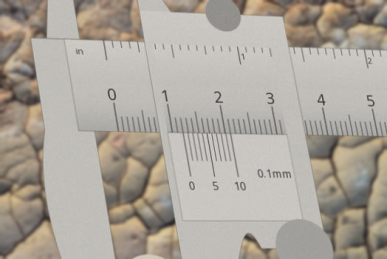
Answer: 12.0mm
